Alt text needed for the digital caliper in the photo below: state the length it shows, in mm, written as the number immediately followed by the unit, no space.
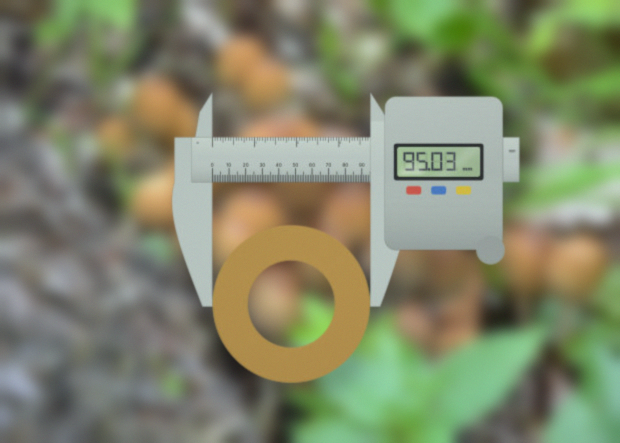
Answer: 95.03mm
